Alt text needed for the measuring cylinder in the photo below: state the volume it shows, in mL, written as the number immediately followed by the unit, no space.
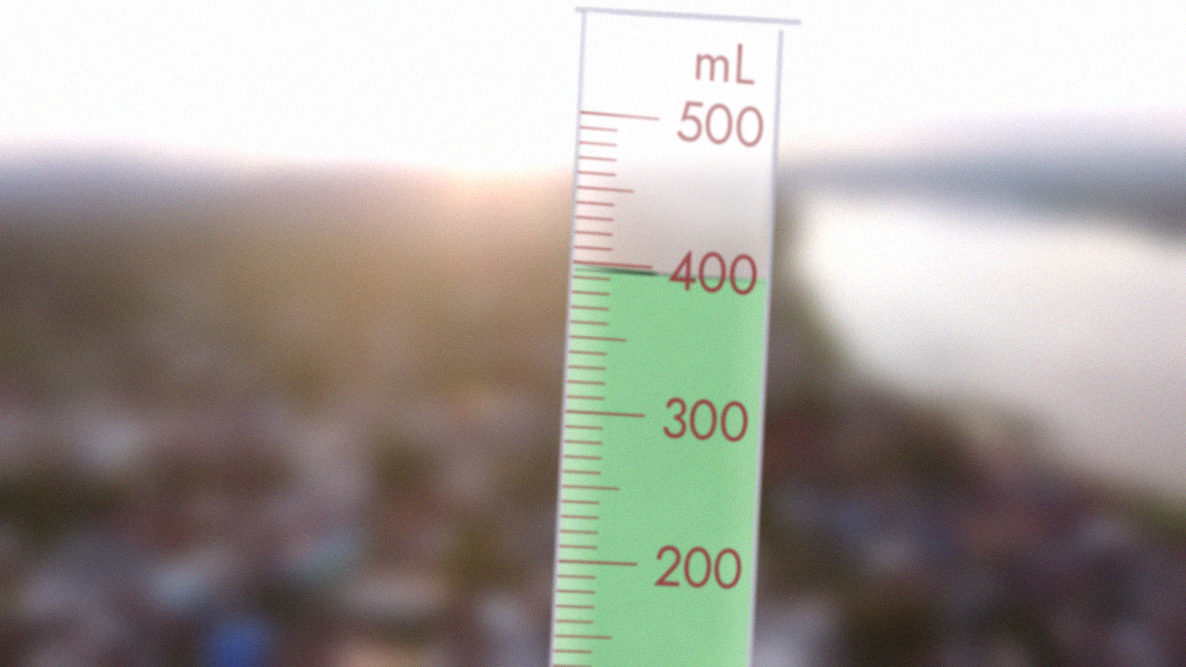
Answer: 395mL
